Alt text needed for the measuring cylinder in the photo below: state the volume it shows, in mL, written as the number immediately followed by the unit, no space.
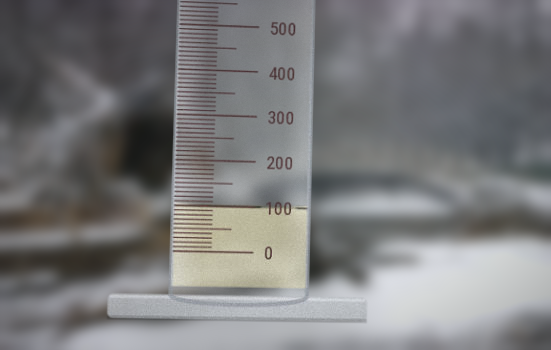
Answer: 100mL
